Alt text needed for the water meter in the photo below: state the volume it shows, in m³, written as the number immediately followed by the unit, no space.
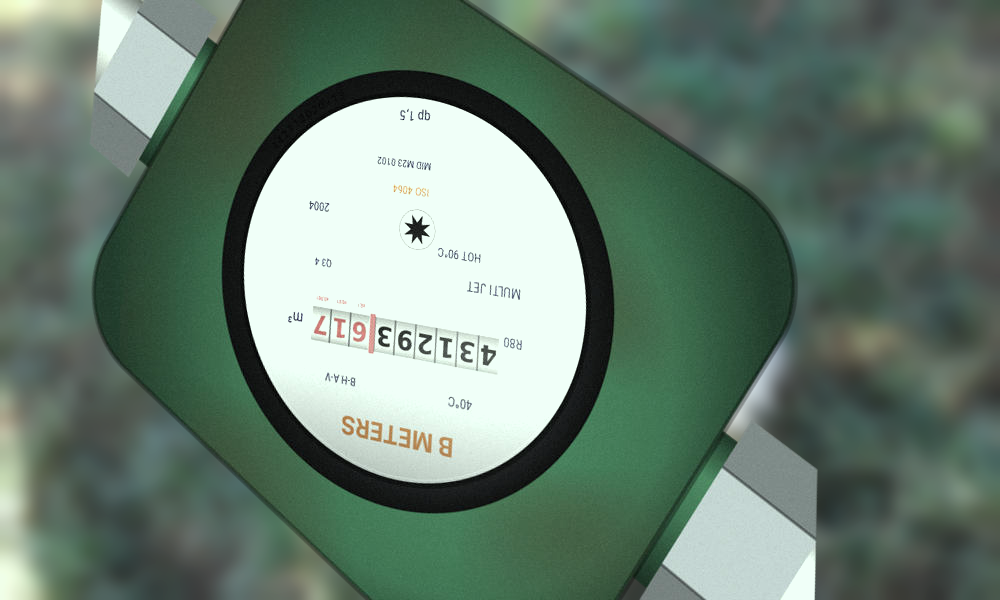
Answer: 431293.617m³
